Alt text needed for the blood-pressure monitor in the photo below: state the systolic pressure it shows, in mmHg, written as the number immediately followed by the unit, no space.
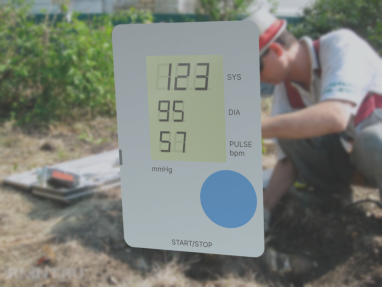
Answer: 123mmHg
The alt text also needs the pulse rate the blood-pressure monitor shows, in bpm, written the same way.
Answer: 57bpm
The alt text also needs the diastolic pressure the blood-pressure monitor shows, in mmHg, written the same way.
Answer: 95mmHg
